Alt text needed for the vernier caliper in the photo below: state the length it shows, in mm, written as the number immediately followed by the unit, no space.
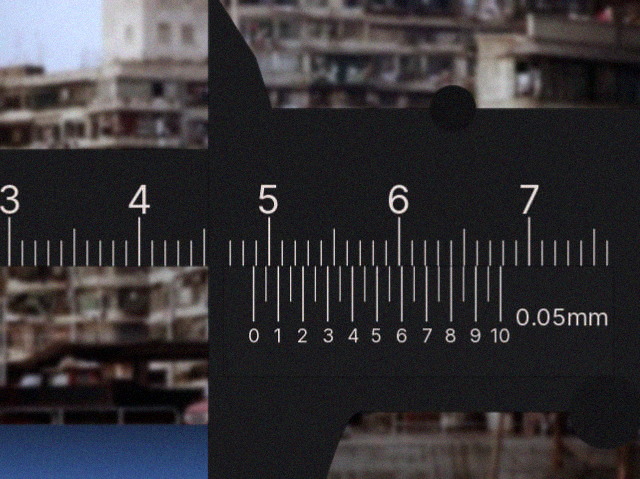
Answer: 48.8mm
